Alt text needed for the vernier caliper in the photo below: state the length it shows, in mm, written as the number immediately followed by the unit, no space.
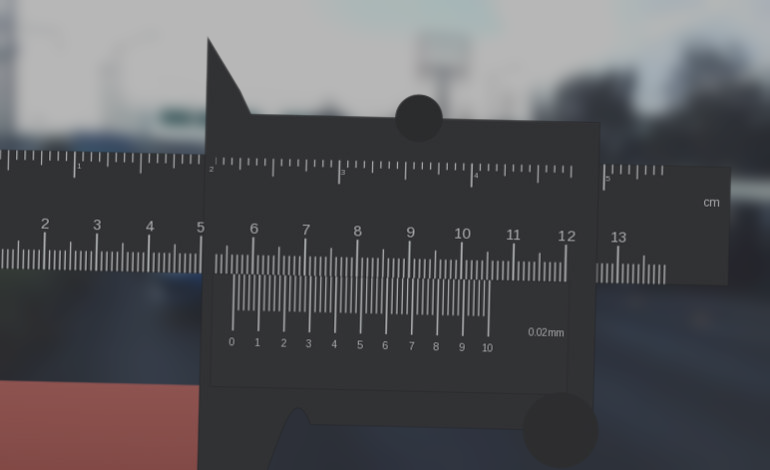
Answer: 56.5mm
